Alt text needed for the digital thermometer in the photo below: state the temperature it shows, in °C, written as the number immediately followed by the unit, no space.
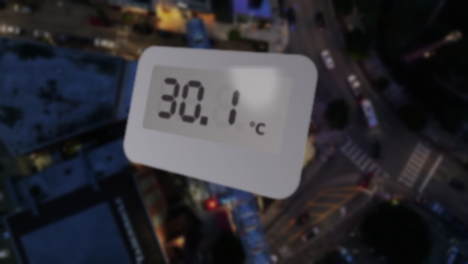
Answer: 30.1°C
